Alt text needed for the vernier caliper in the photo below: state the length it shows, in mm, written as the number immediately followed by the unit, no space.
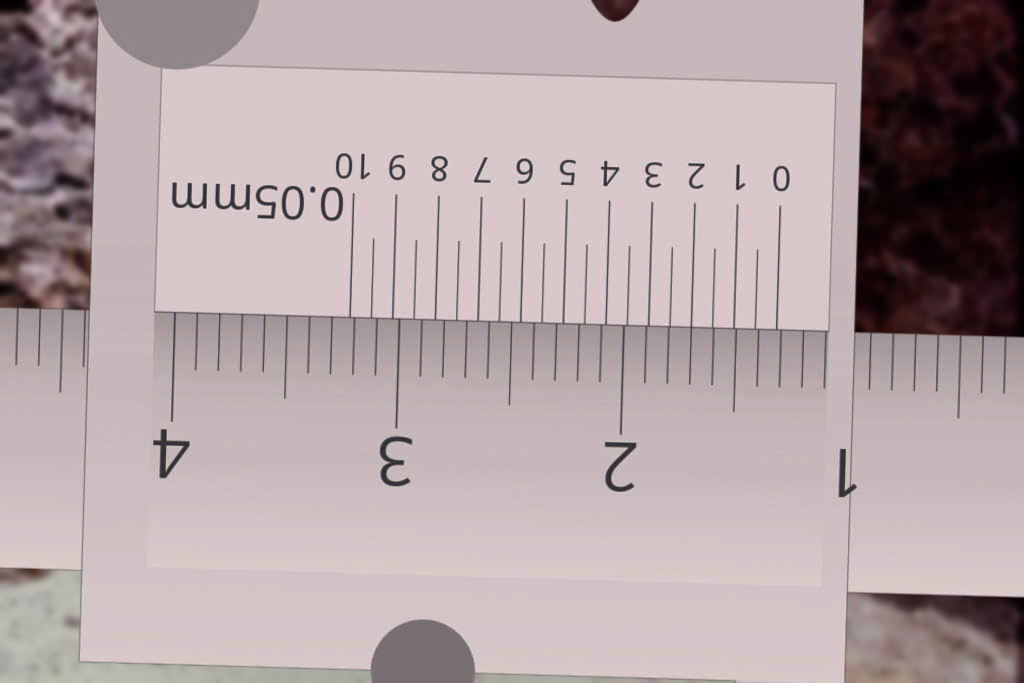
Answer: 13.2mm
